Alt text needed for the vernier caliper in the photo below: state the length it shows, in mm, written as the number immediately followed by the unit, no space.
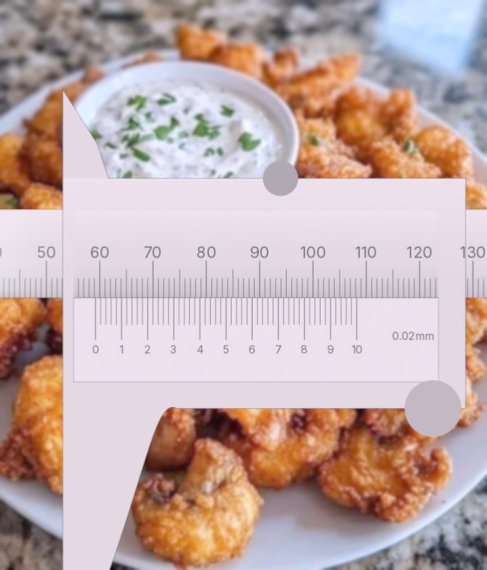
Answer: 59.2mm
